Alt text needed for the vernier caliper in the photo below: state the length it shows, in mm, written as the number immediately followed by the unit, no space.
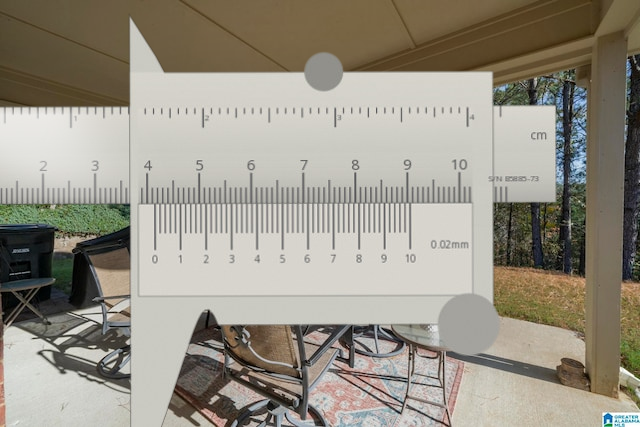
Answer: 41.5mm
